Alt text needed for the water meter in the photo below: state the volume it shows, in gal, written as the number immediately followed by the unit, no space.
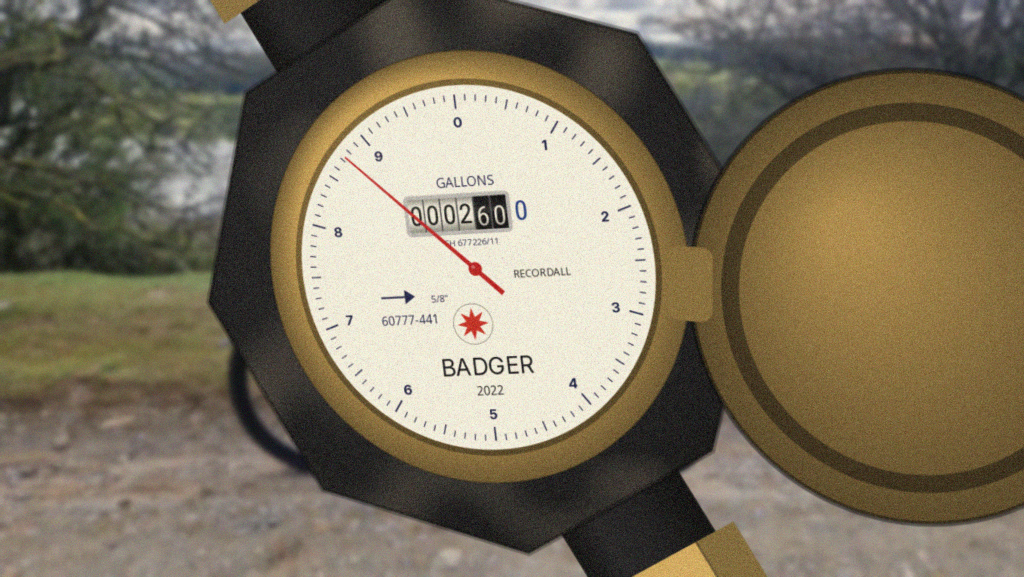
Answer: 2598.7gal
